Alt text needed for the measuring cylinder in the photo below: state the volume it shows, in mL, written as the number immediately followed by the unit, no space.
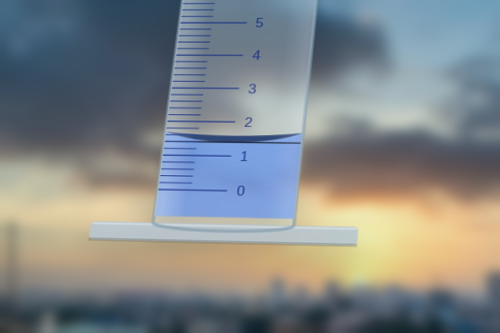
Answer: 1.4mL
